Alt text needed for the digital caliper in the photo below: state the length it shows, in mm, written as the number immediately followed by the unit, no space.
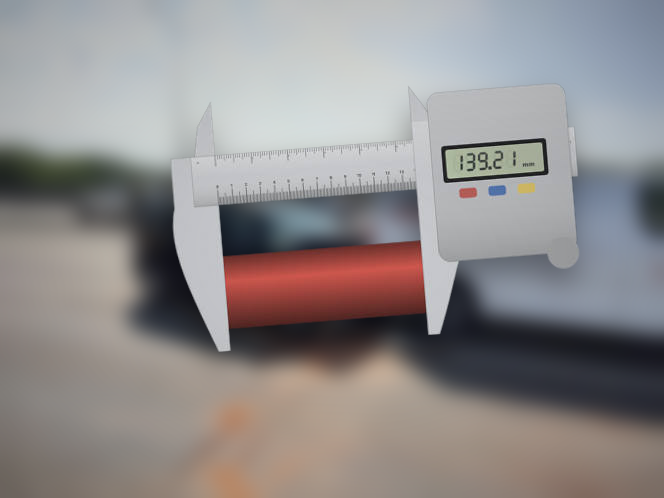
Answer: 139.21mm
